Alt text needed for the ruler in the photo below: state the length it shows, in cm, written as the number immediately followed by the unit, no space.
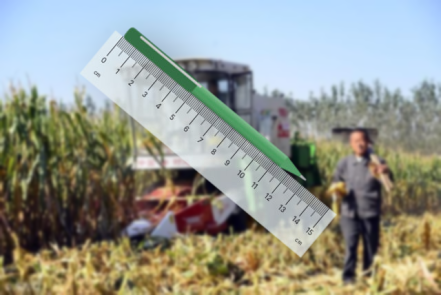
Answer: 13cm
